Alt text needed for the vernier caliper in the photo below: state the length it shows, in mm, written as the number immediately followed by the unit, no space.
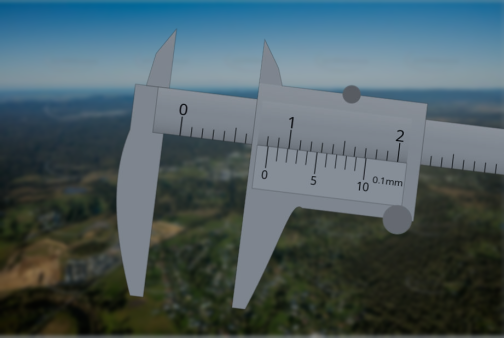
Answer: 8.1mm
